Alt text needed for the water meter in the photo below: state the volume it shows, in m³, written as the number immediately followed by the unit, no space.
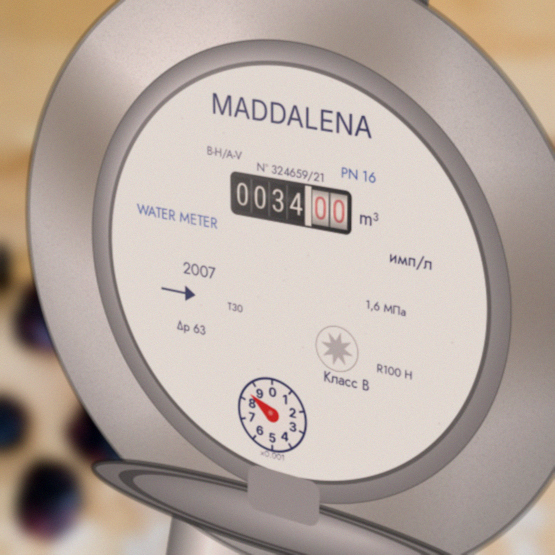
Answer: 34.008m³
